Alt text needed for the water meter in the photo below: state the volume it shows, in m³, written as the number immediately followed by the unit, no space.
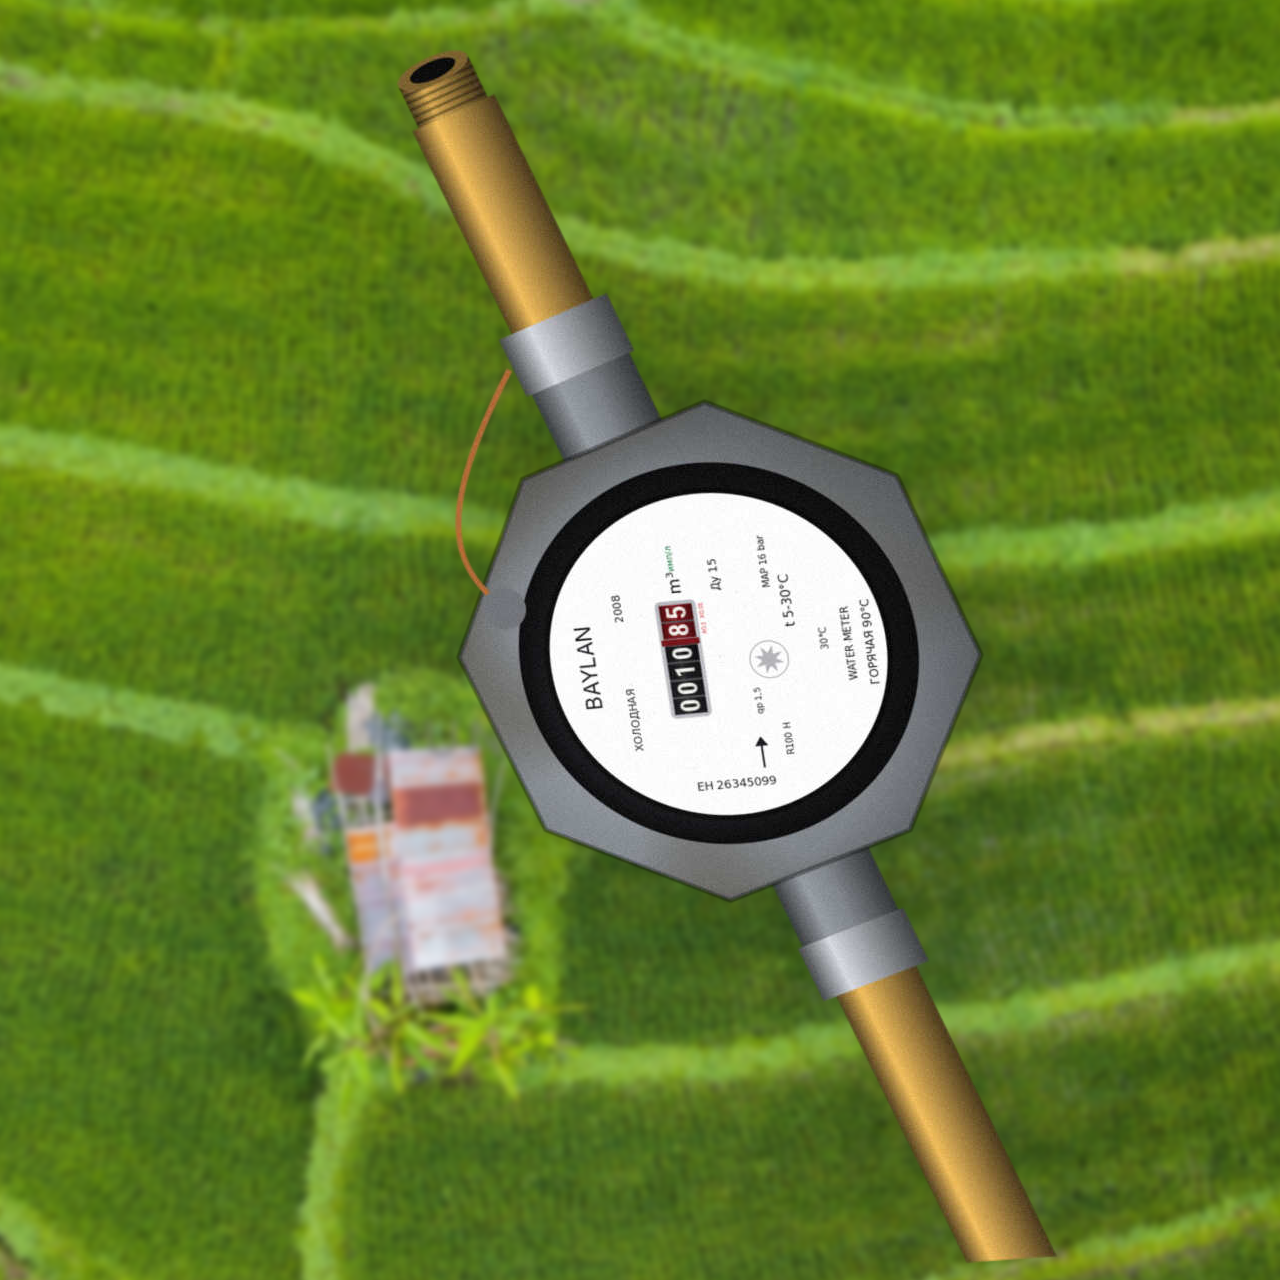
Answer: 10.85m³
